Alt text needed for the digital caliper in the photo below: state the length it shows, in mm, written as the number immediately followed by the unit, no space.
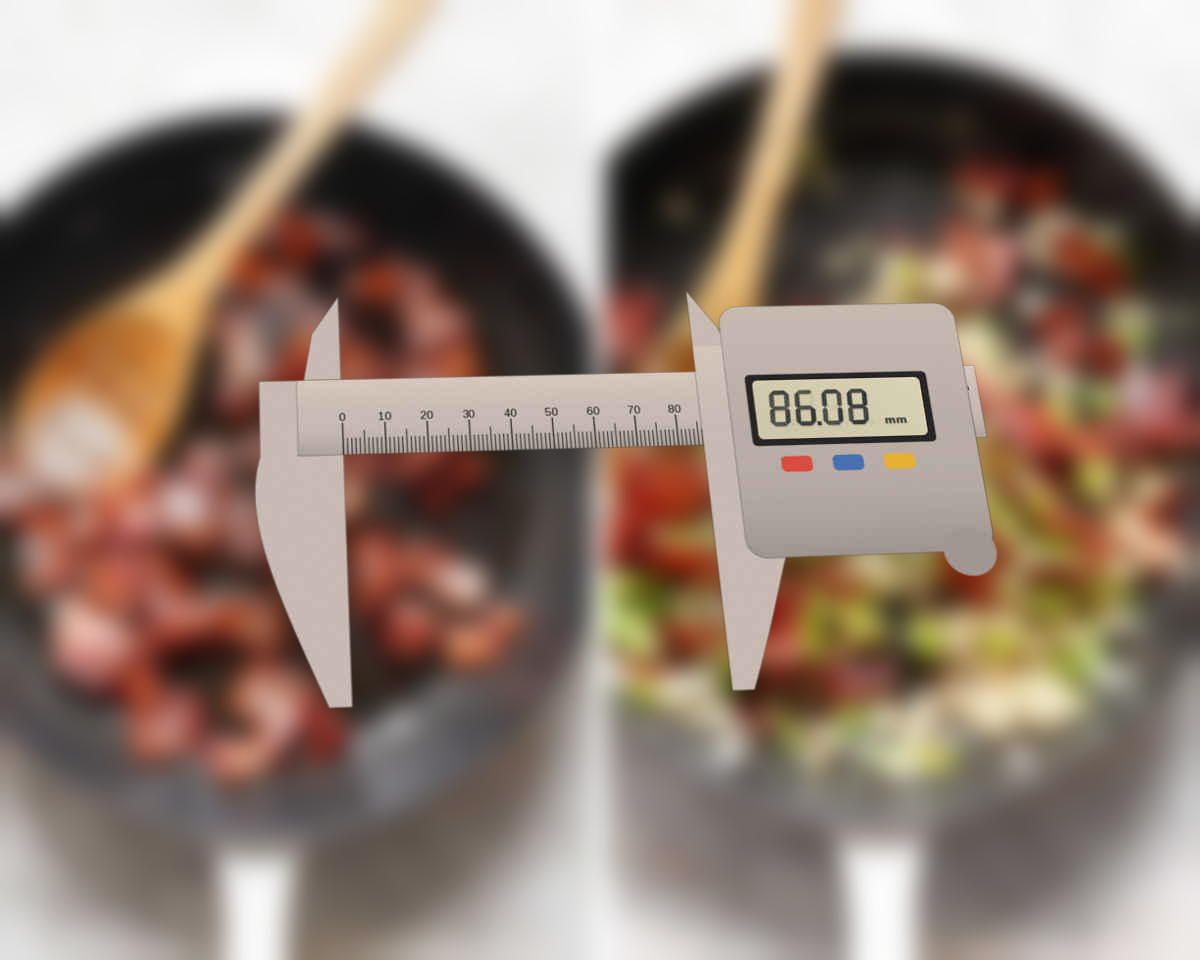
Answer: 86.08mm
